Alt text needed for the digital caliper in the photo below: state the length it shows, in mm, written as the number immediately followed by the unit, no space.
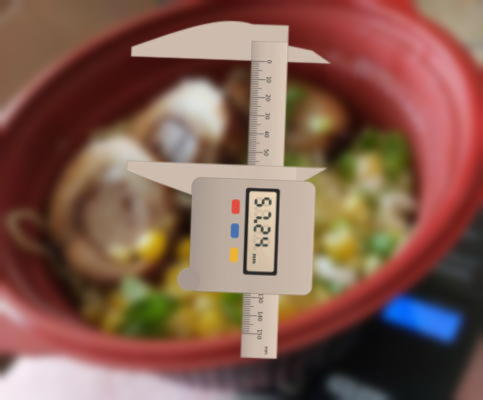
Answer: 57.24mm
